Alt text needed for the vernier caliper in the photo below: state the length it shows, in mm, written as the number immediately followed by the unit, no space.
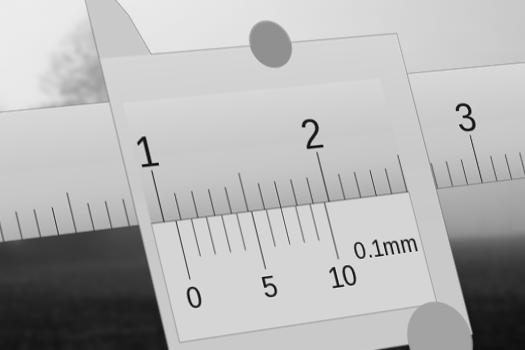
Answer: 10.7mm
